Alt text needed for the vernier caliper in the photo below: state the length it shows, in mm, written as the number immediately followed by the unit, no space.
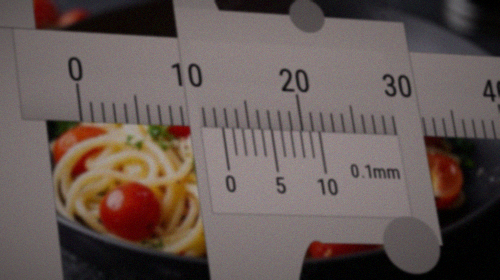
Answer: 12.6mm
